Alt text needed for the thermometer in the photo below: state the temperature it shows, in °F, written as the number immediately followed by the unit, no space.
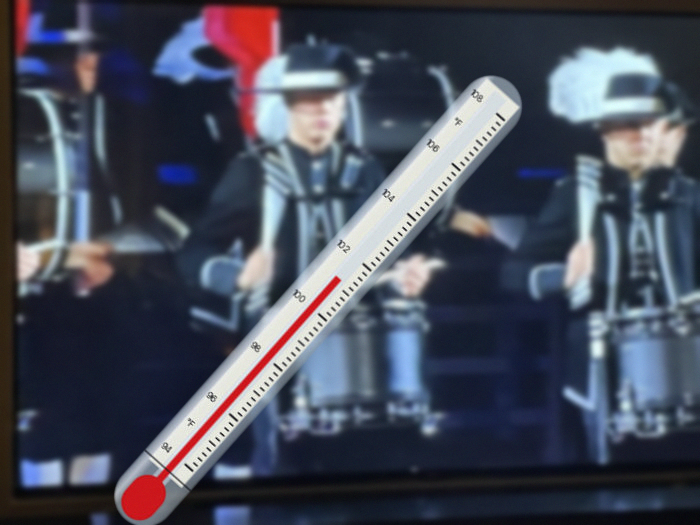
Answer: 101.2°F
